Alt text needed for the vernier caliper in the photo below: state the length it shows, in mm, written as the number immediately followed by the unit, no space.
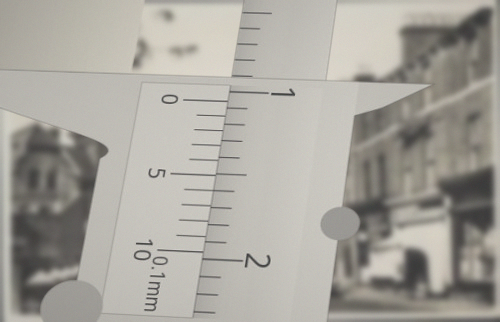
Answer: 10.6mm
